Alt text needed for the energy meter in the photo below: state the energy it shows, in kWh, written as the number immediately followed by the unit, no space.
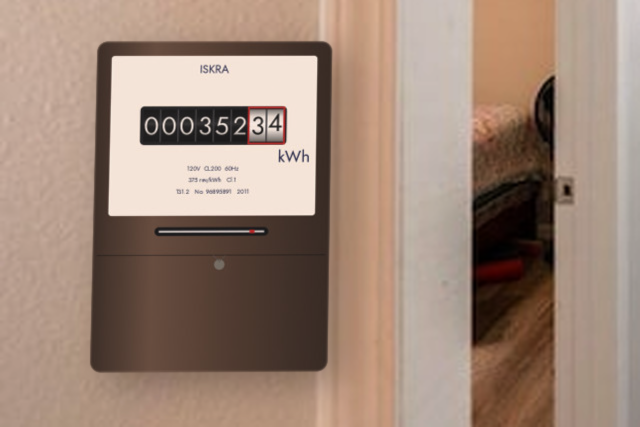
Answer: 352.34kWh
